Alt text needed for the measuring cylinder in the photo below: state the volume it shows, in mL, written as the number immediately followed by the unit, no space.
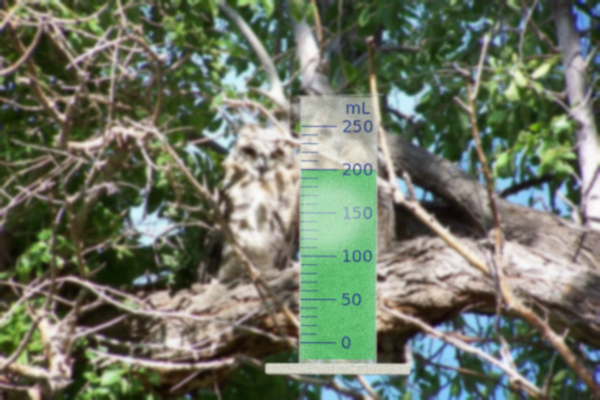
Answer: 200mL
